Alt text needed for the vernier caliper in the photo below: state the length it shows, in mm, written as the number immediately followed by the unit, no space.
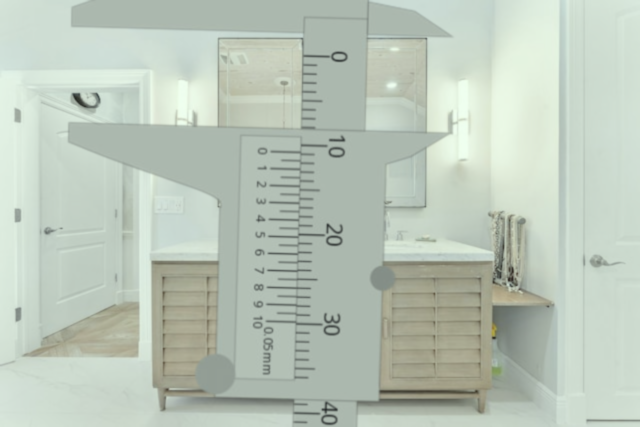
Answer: 10.8mm
